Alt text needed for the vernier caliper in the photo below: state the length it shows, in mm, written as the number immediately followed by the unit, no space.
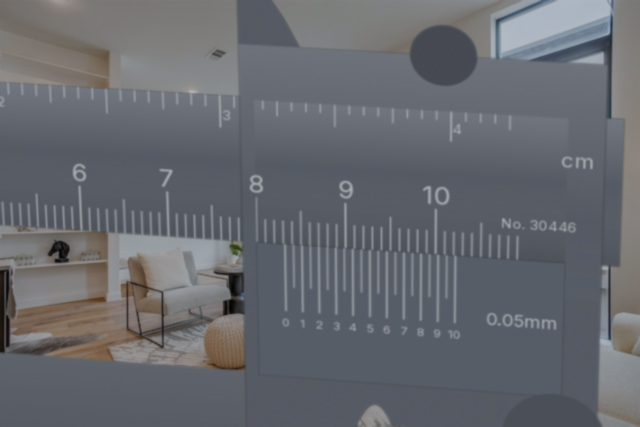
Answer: 83.2mm
